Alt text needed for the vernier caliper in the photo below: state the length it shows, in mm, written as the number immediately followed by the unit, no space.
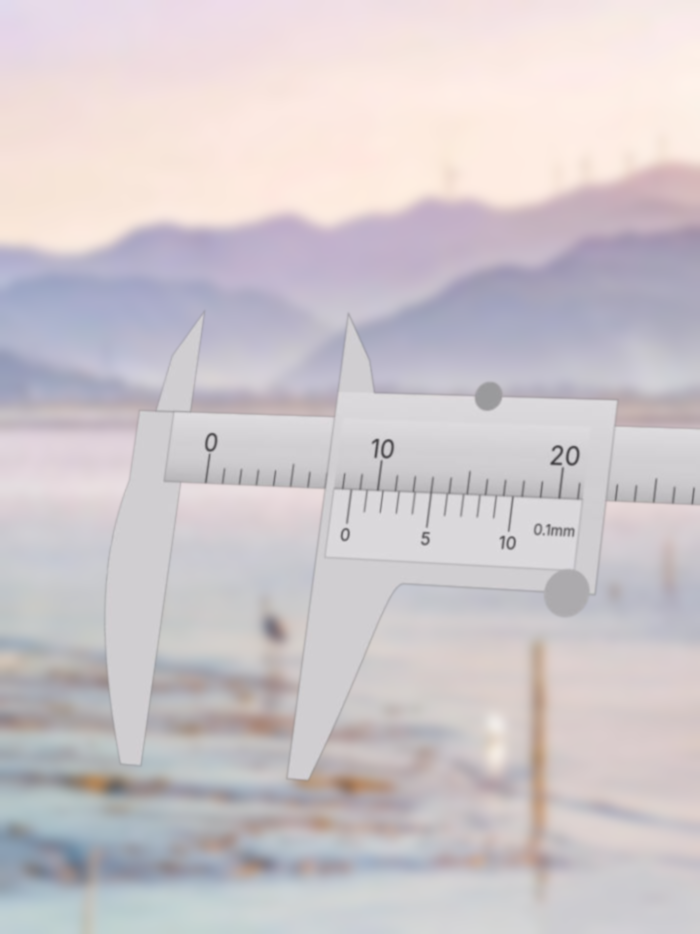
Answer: 8.5mm
